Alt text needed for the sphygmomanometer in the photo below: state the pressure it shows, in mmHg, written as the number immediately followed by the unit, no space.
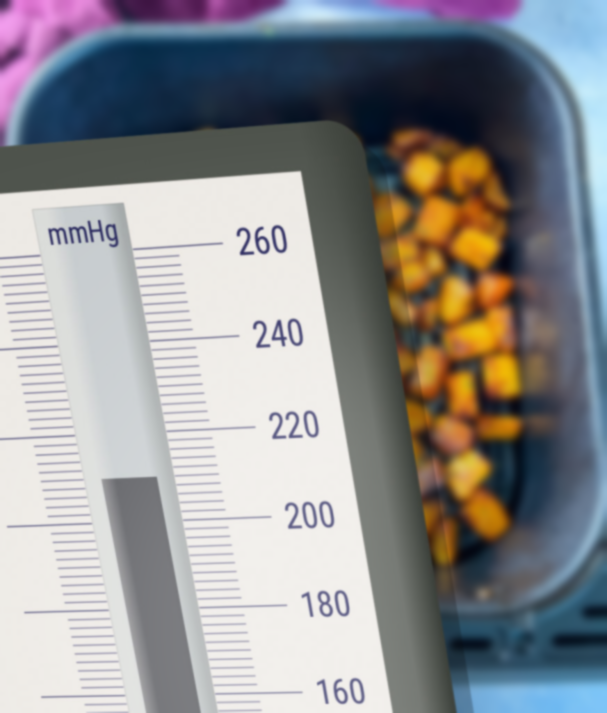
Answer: 210mmHg
